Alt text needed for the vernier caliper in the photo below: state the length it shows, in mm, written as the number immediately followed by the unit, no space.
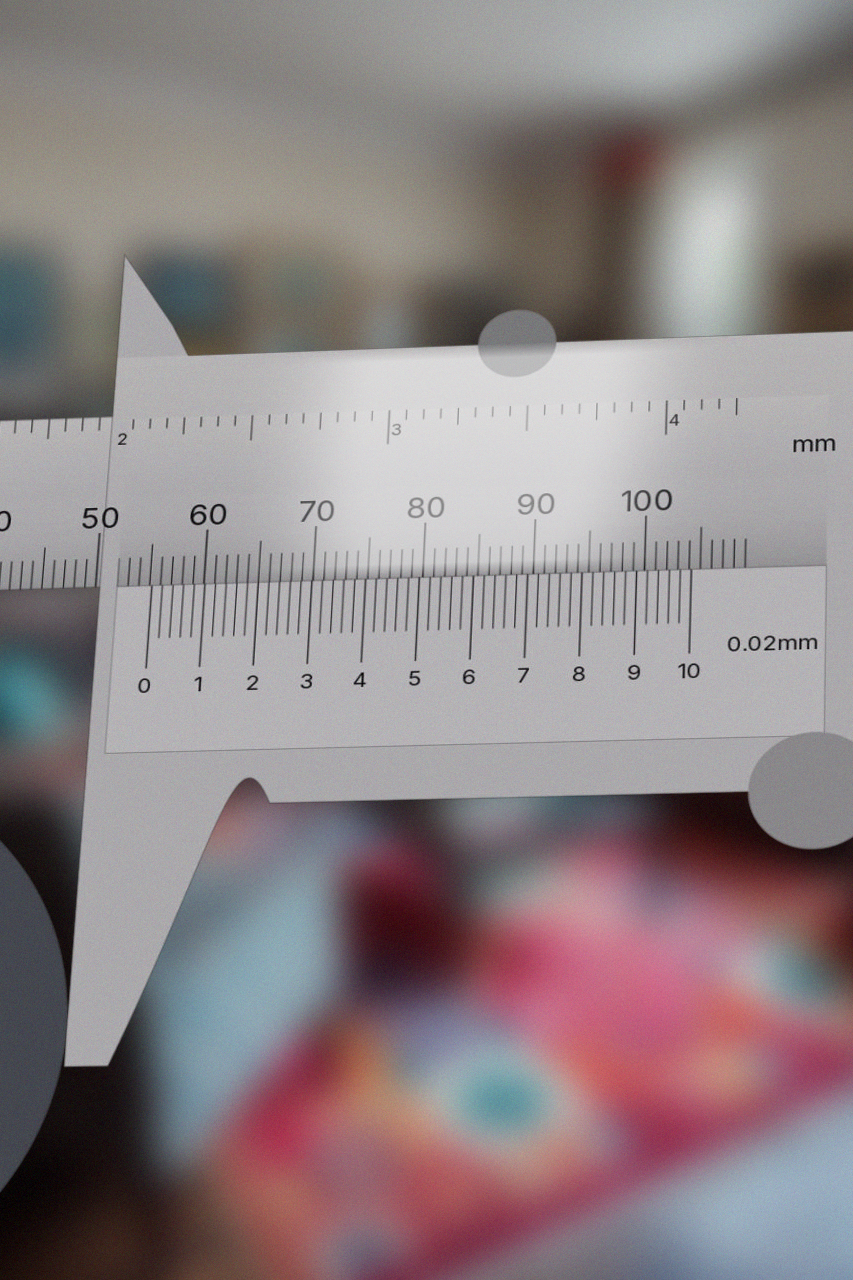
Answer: 55.2mm
